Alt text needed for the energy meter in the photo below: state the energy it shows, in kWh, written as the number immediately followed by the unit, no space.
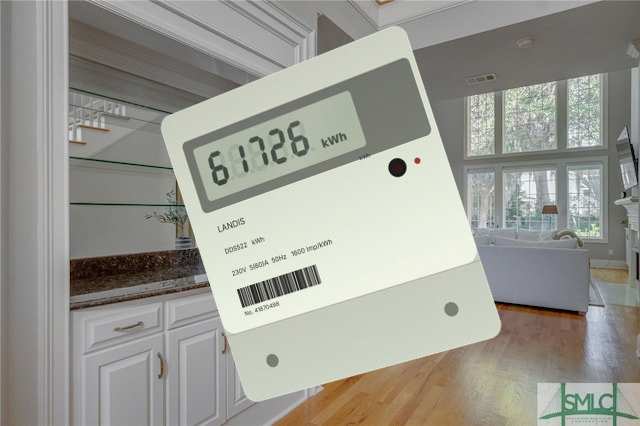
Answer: 61726kWh
